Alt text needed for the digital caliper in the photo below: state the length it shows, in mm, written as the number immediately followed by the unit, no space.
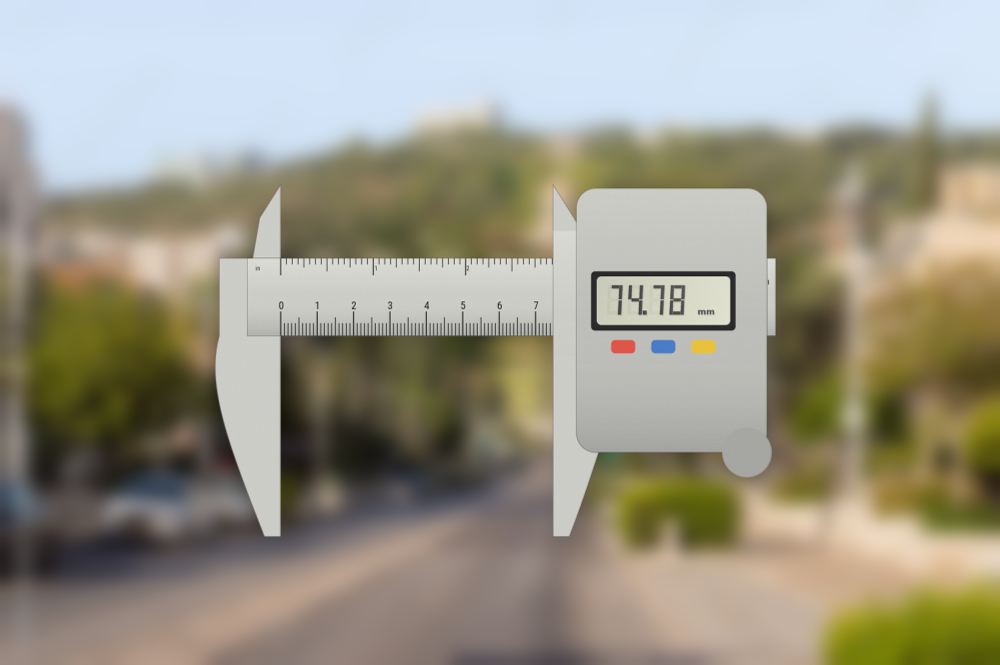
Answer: 74.78mm
